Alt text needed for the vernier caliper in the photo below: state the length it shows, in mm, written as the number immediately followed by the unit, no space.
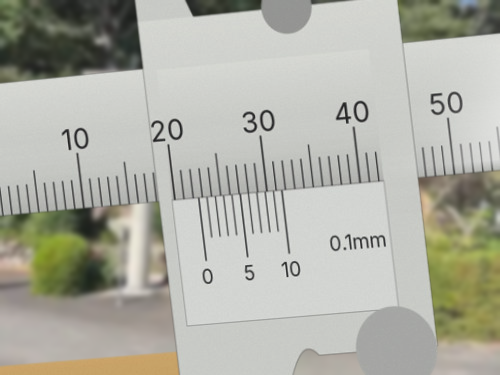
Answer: 22.6mm
